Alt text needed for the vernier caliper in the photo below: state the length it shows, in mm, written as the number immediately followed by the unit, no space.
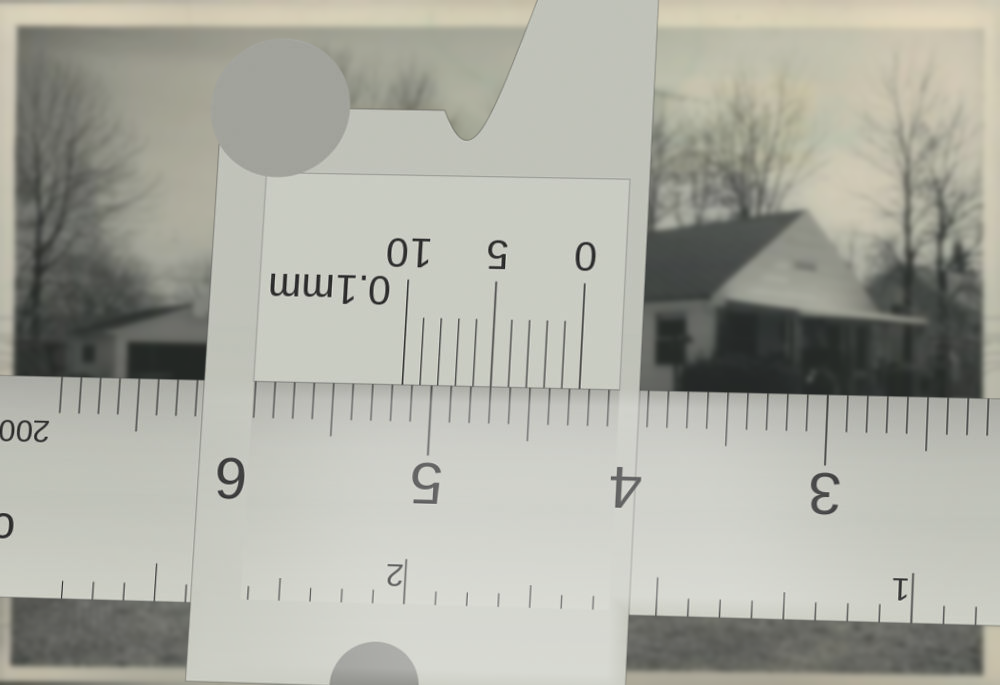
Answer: 42.5mm
